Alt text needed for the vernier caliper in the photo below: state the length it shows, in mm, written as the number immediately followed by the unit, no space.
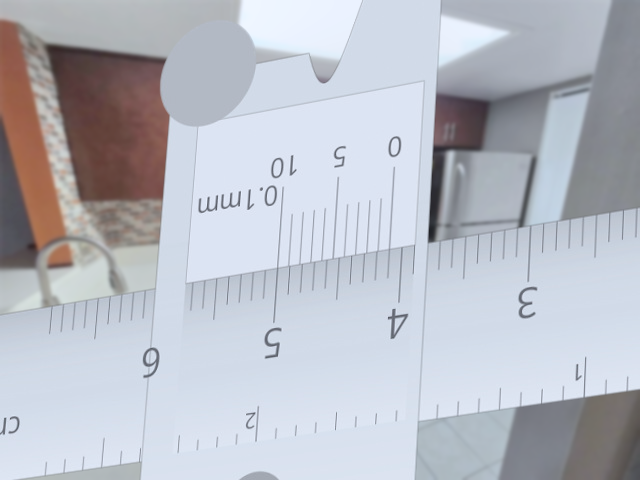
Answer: 41.0mm
